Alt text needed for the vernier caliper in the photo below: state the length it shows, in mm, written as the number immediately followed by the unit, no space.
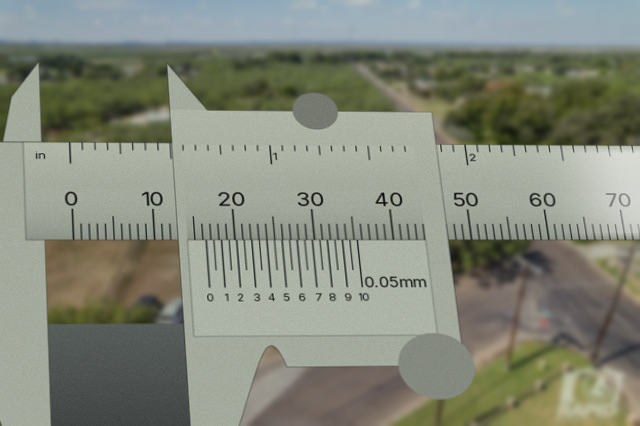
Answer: 16.4mm
